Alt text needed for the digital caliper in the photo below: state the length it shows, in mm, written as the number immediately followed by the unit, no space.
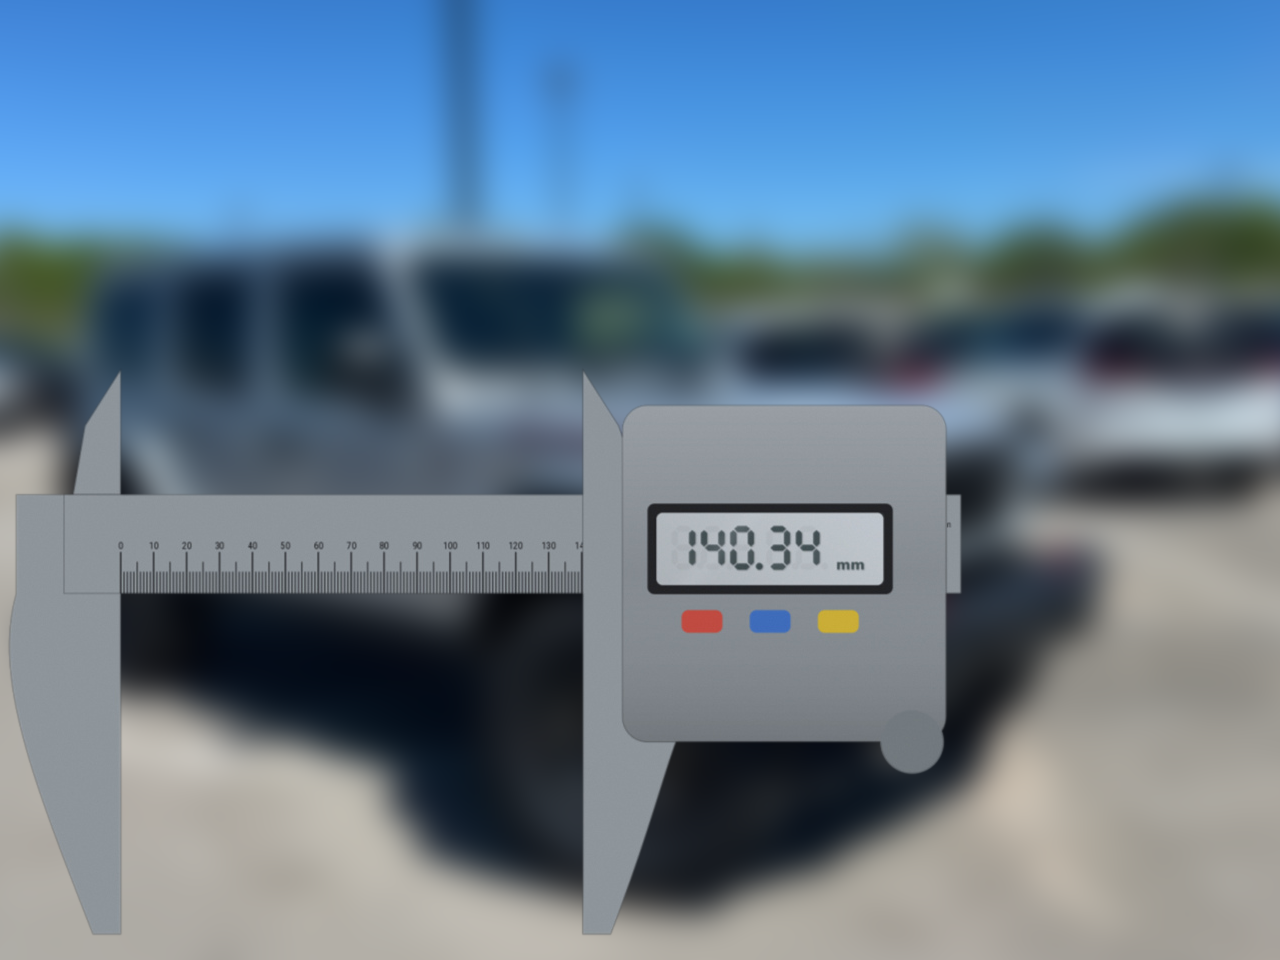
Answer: 140.34mm
